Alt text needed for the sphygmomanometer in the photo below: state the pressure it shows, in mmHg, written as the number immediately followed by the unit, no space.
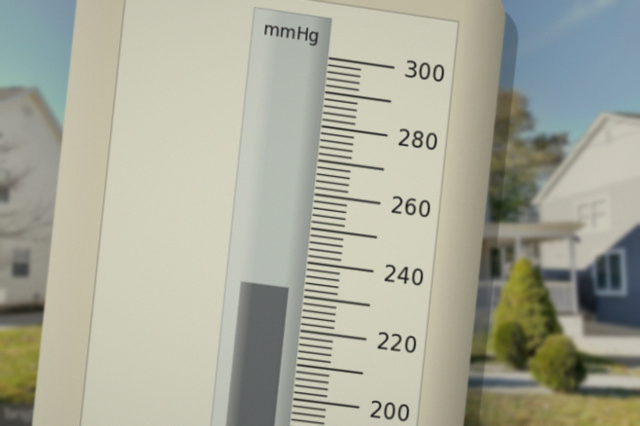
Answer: 232mmHg
